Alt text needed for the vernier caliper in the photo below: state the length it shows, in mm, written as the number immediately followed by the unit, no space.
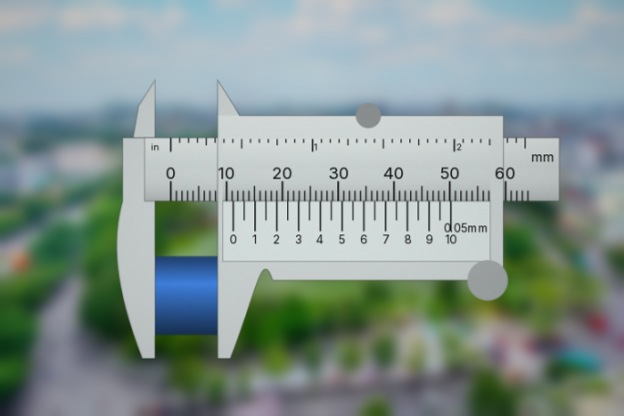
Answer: 11.2mm
